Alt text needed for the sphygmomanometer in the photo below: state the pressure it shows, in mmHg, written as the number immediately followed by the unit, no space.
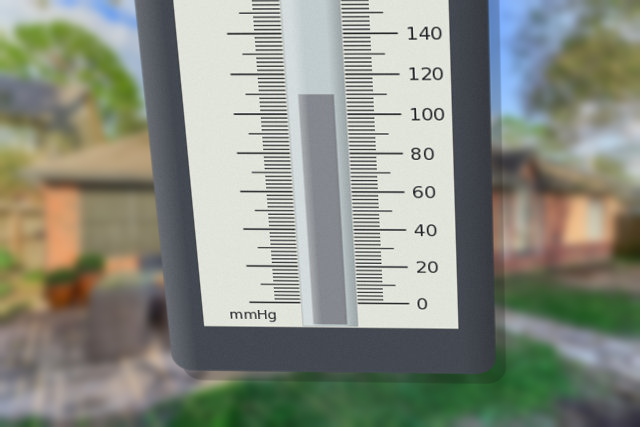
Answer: 110mmHg
